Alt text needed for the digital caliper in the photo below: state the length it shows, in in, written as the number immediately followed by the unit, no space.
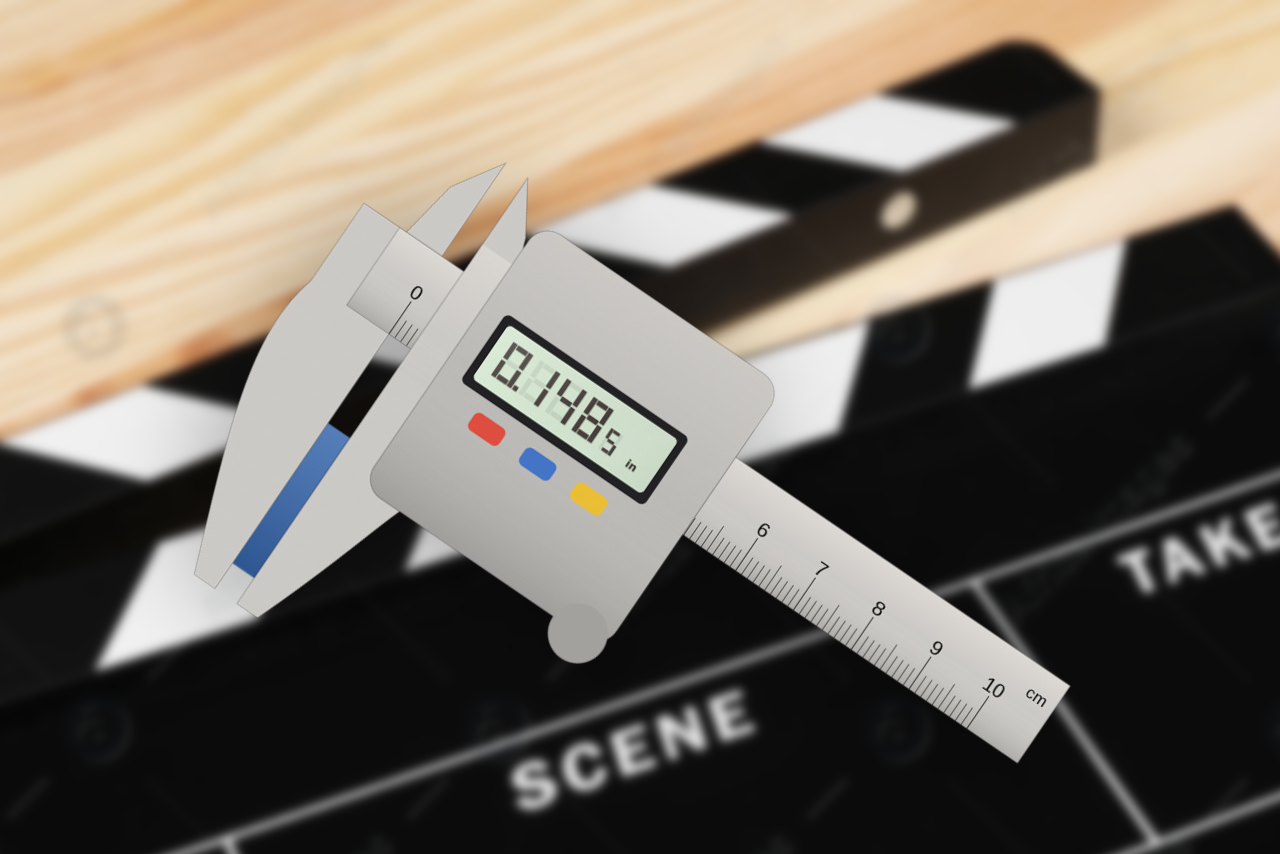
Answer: 0.1485in
